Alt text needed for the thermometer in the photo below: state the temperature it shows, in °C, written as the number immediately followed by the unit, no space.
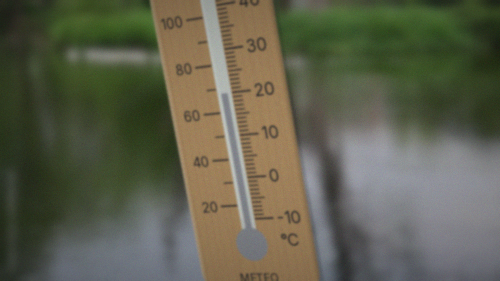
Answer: 20°C
